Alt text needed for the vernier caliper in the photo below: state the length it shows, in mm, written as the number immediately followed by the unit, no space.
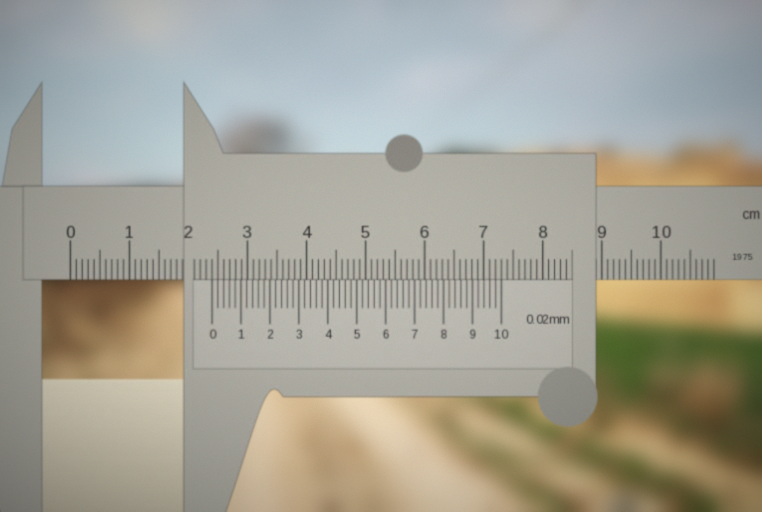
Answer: 24.0mm
